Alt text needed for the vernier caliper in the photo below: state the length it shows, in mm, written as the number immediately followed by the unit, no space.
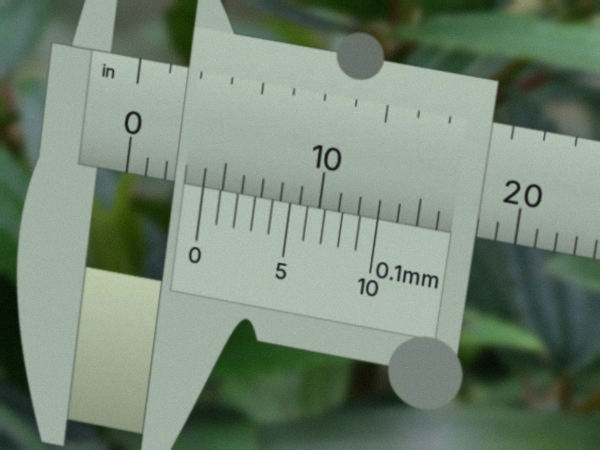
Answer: 4.0mm
